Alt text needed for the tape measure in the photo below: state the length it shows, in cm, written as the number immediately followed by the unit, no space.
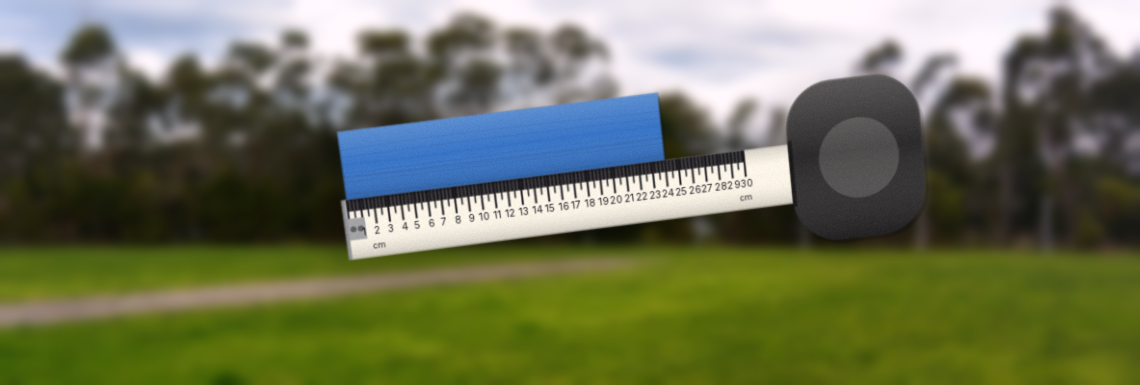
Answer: 24cm
